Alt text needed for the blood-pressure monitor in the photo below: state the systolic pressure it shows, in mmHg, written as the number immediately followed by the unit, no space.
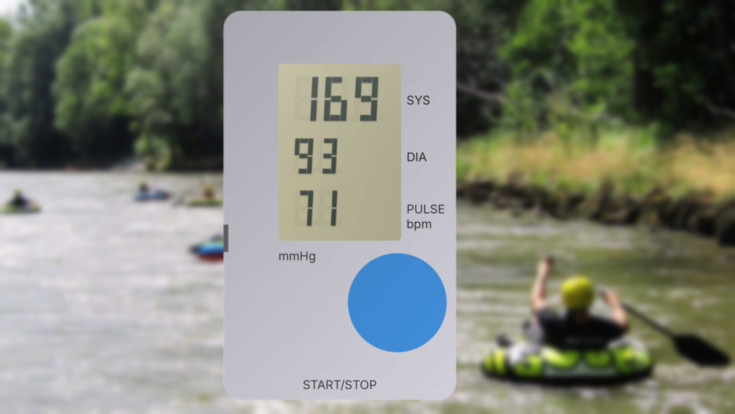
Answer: 169mmHg
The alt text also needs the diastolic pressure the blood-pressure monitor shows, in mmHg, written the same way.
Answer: 93mmHg
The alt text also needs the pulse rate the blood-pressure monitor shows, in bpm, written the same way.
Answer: 71bpm
